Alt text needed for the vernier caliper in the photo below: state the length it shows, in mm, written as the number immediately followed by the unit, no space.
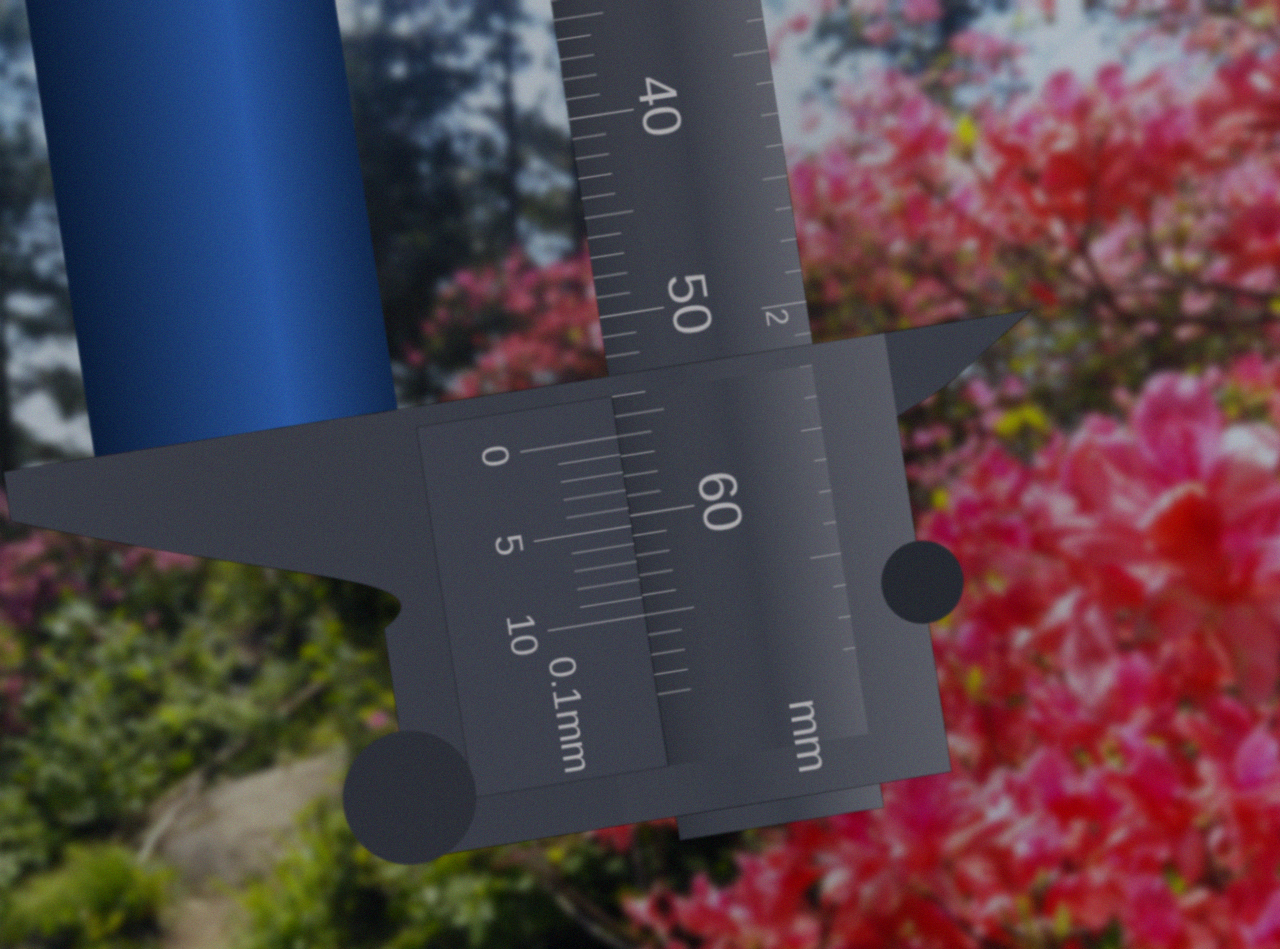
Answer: 56.0mm
